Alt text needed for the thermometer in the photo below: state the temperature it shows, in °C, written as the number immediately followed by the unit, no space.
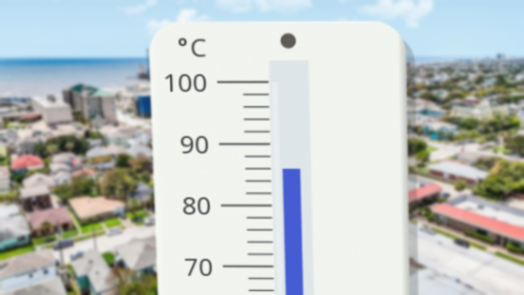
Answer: 86°C
